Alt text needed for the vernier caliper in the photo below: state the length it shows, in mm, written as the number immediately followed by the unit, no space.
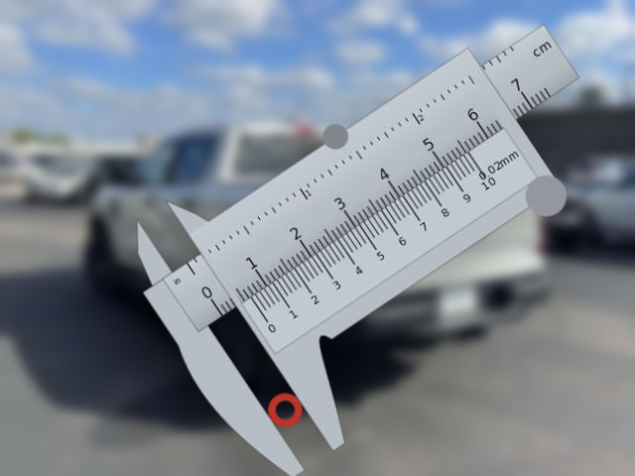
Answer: 6.4mm
